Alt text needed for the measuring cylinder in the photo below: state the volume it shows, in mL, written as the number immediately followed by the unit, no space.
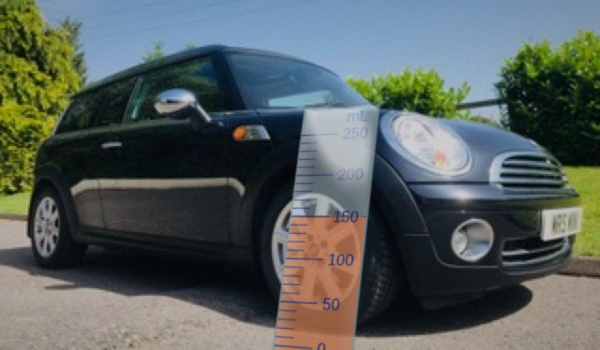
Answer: 150mL
